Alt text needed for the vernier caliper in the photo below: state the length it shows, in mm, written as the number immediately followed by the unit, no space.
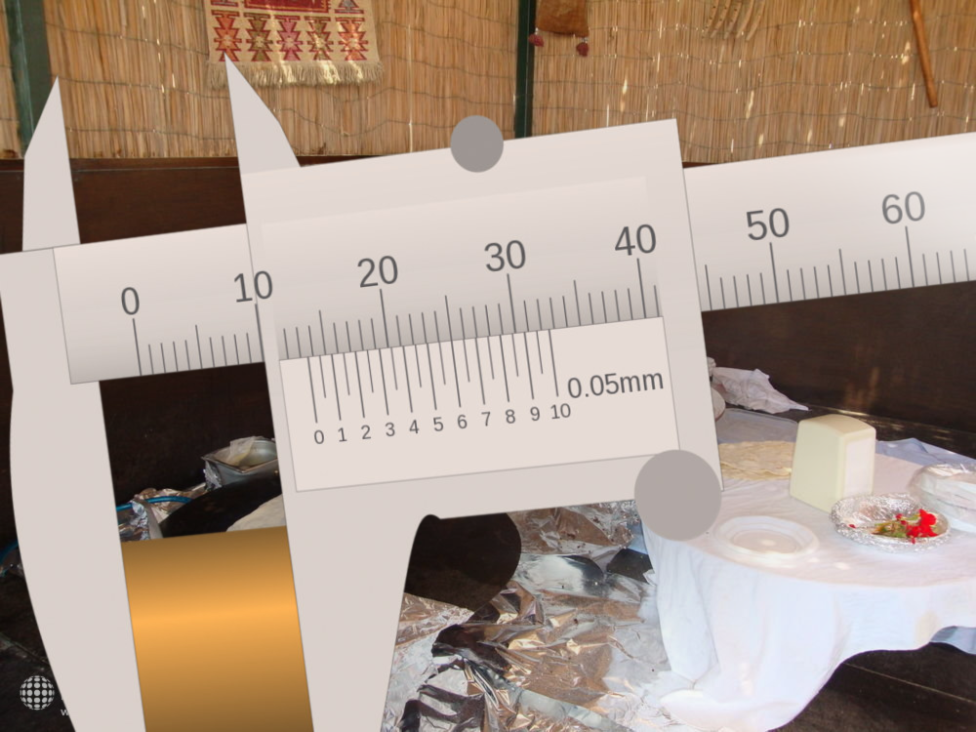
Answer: 13.6mm
